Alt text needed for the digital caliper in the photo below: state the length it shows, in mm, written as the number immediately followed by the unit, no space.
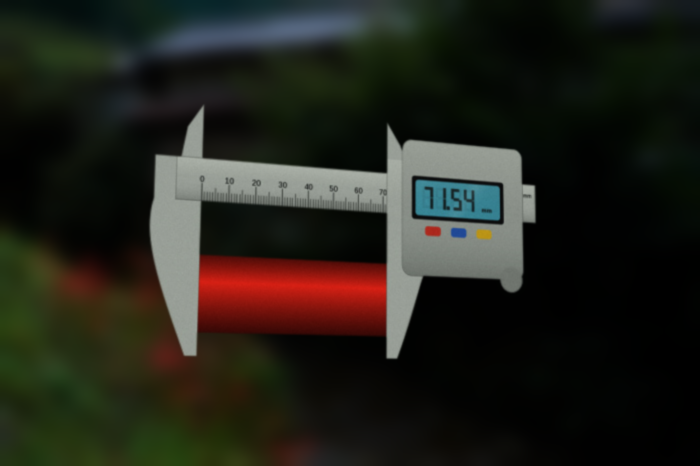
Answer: 71.54mm
